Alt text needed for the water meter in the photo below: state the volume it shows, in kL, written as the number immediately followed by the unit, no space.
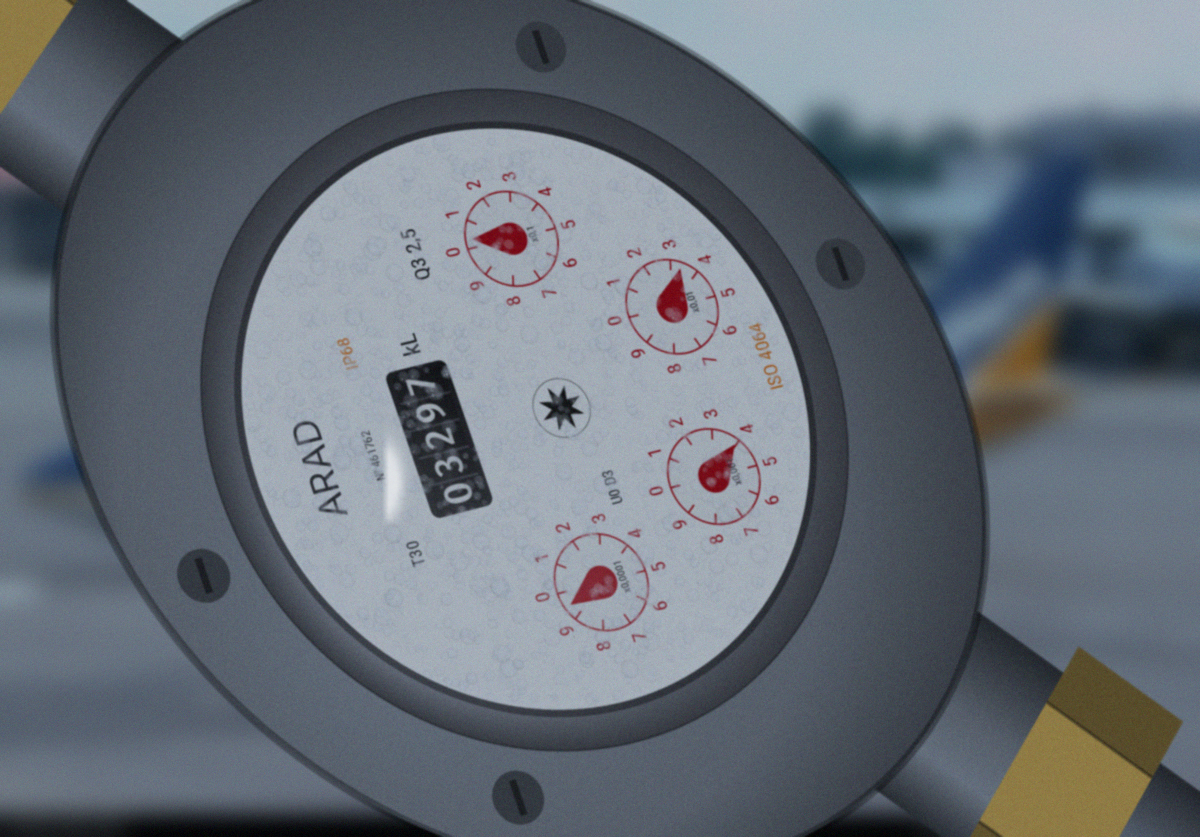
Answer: 3297.0339kL
